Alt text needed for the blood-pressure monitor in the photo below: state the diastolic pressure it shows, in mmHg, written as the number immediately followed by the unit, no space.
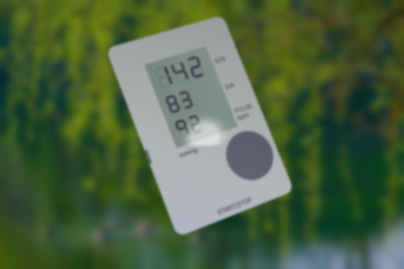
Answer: 83mmHg
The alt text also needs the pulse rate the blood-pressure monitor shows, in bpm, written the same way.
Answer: 92bpm
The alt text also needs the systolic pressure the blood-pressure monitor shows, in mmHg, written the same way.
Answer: 142mmHg
